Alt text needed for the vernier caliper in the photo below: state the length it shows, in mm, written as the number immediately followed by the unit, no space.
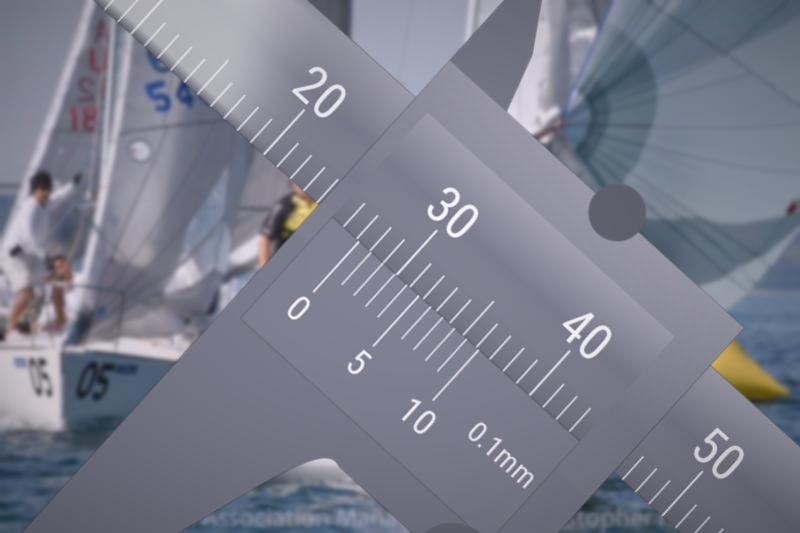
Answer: 27.2mm
